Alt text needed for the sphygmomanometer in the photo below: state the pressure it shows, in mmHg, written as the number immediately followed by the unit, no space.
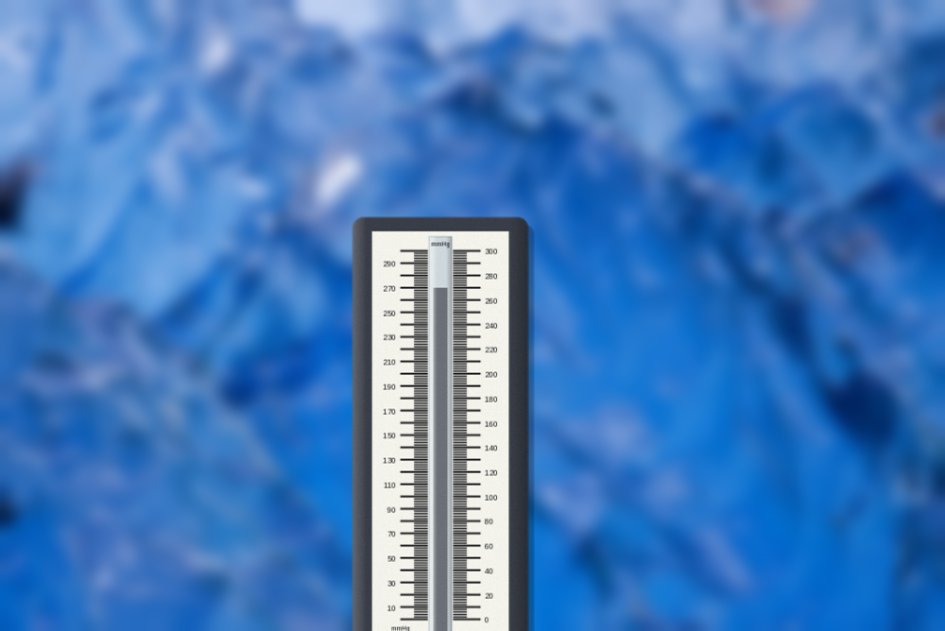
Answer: 270mmHg
